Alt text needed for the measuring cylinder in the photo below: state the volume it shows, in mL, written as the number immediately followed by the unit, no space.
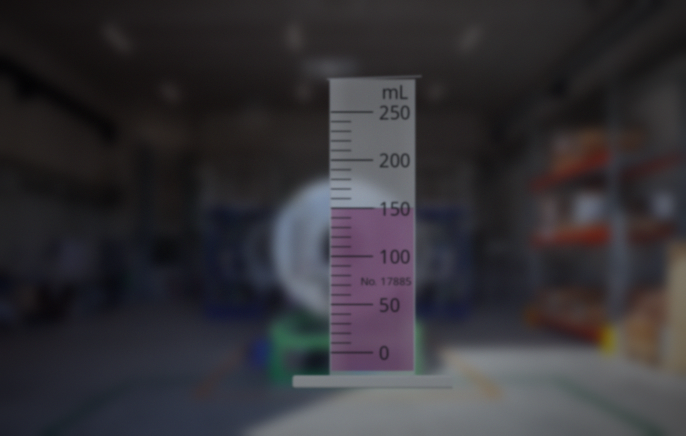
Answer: 150mL
